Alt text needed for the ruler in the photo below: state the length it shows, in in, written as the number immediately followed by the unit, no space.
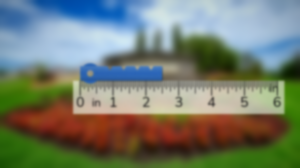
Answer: 2.5in
